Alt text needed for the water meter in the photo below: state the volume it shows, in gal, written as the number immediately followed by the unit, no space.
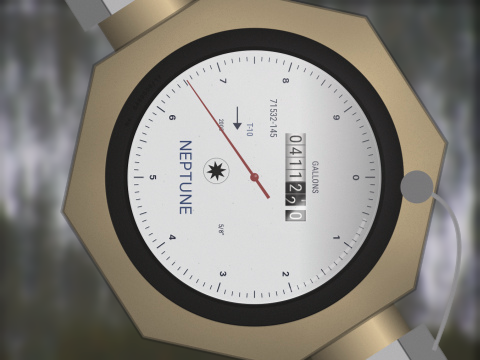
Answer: 411216.5gal
